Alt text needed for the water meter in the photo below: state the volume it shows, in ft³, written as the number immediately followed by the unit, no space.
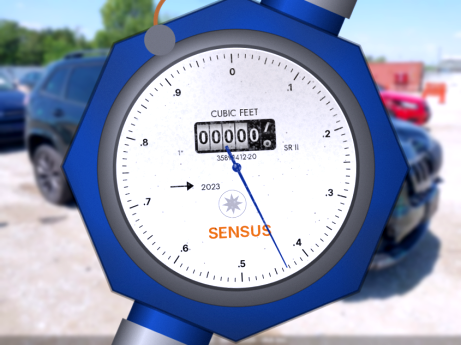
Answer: 7.43ft³
